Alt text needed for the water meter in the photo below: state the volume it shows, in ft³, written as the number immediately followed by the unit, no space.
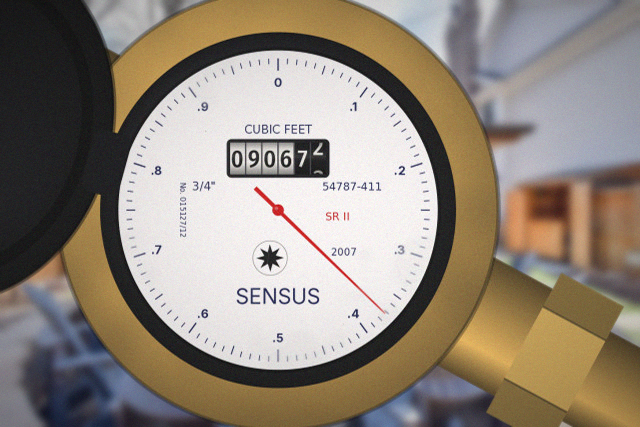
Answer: 90672.37ft³
